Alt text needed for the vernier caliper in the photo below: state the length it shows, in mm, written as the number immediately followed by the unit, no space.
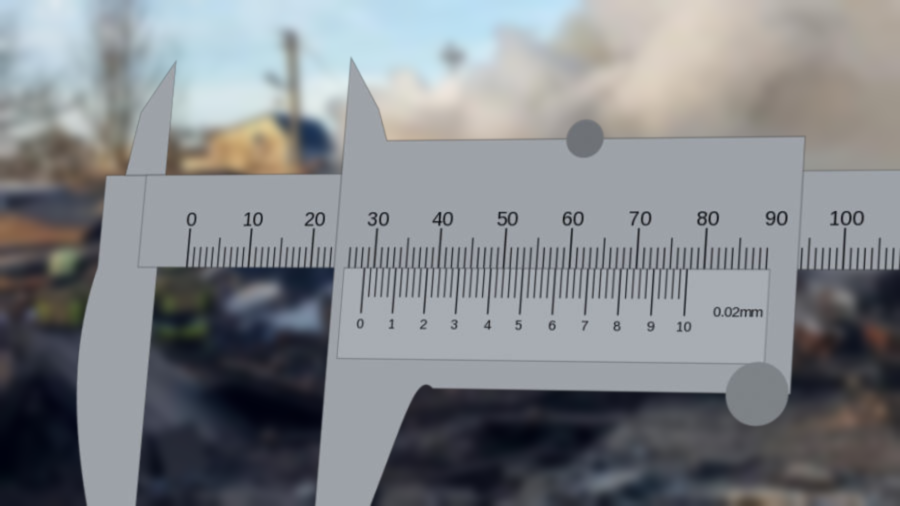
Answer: 28.5mm
